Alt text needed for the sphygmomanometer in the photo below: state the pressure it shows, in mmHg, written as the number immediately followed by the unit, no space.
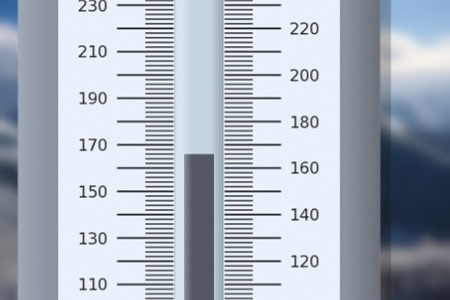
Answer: 166mmHg
